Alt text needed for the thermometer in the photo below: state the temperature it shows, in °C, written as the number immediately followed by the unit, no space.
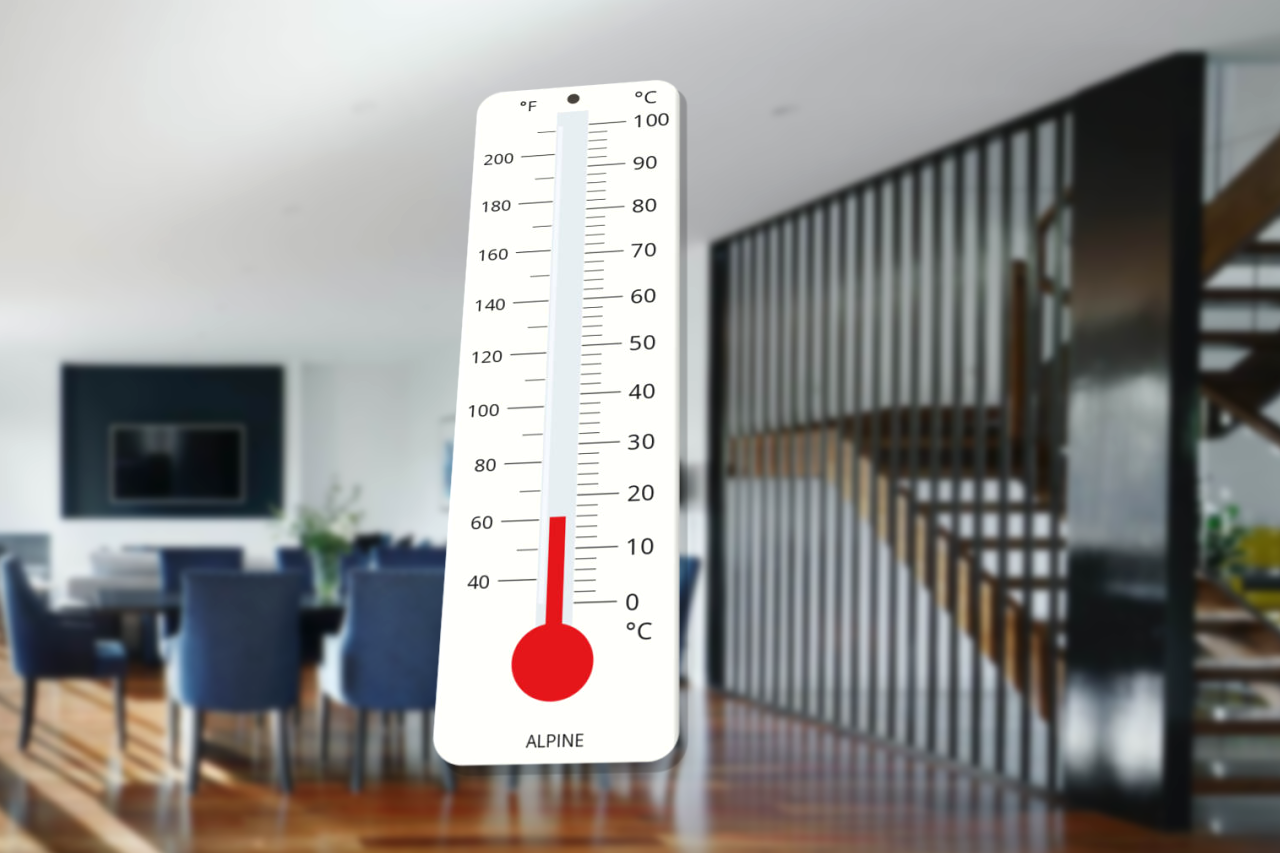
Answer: 16°C
